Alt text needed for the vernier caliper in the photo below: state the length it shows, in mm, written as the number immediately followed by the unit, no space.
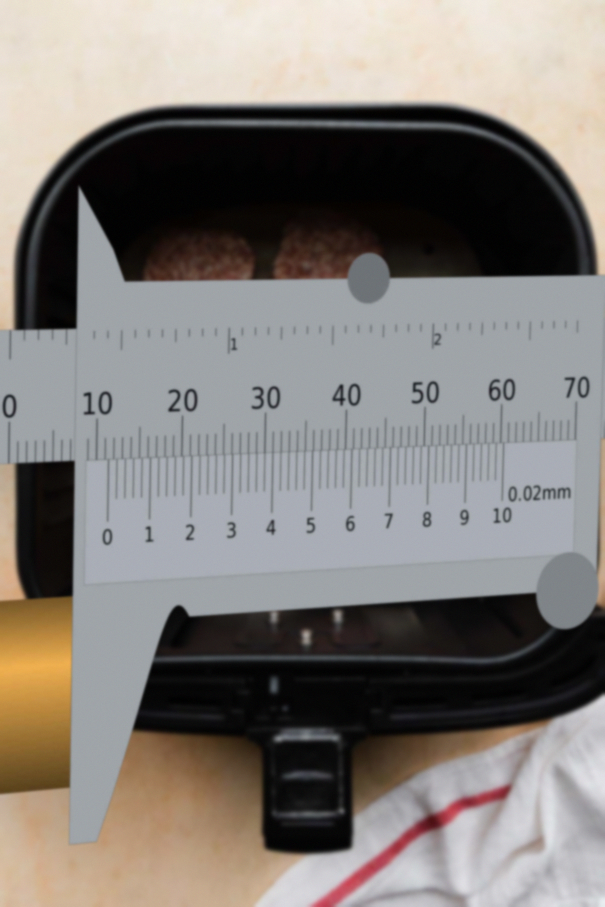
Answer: 11.4mm
